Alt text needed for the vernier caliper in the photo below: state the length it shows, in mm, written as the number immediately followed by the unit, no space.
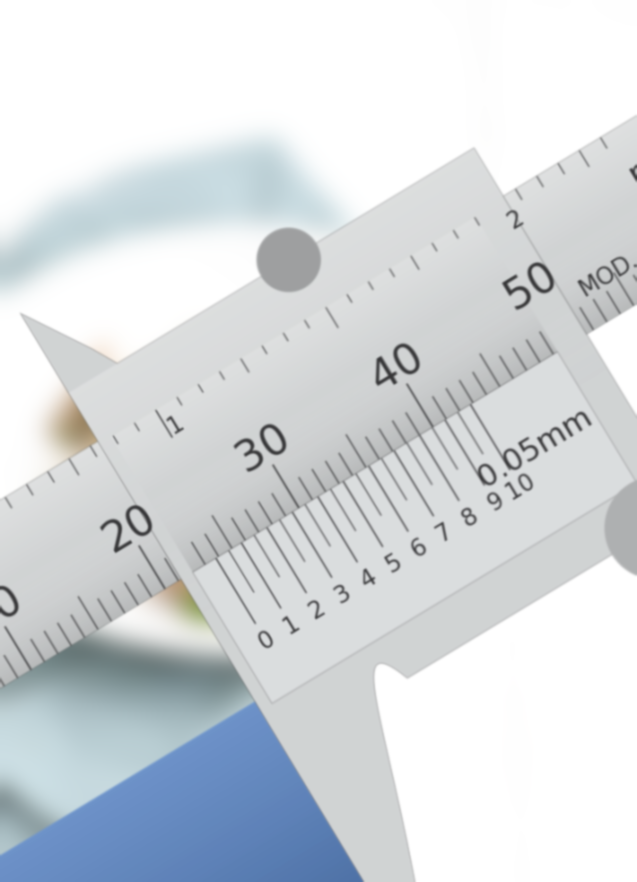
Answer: 23.8mm
